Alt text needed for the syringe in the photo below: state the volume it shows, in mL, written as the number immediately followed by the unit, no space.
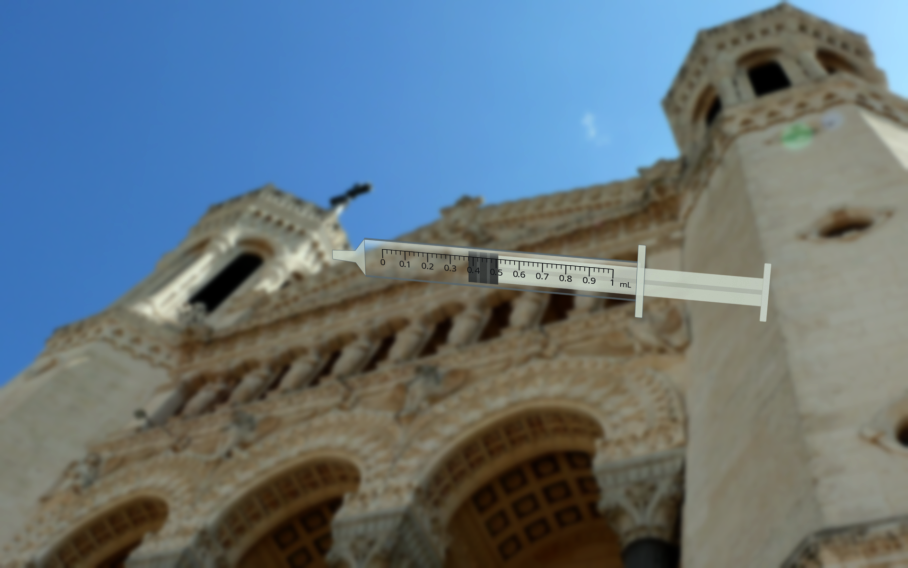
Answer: 0.38mL
